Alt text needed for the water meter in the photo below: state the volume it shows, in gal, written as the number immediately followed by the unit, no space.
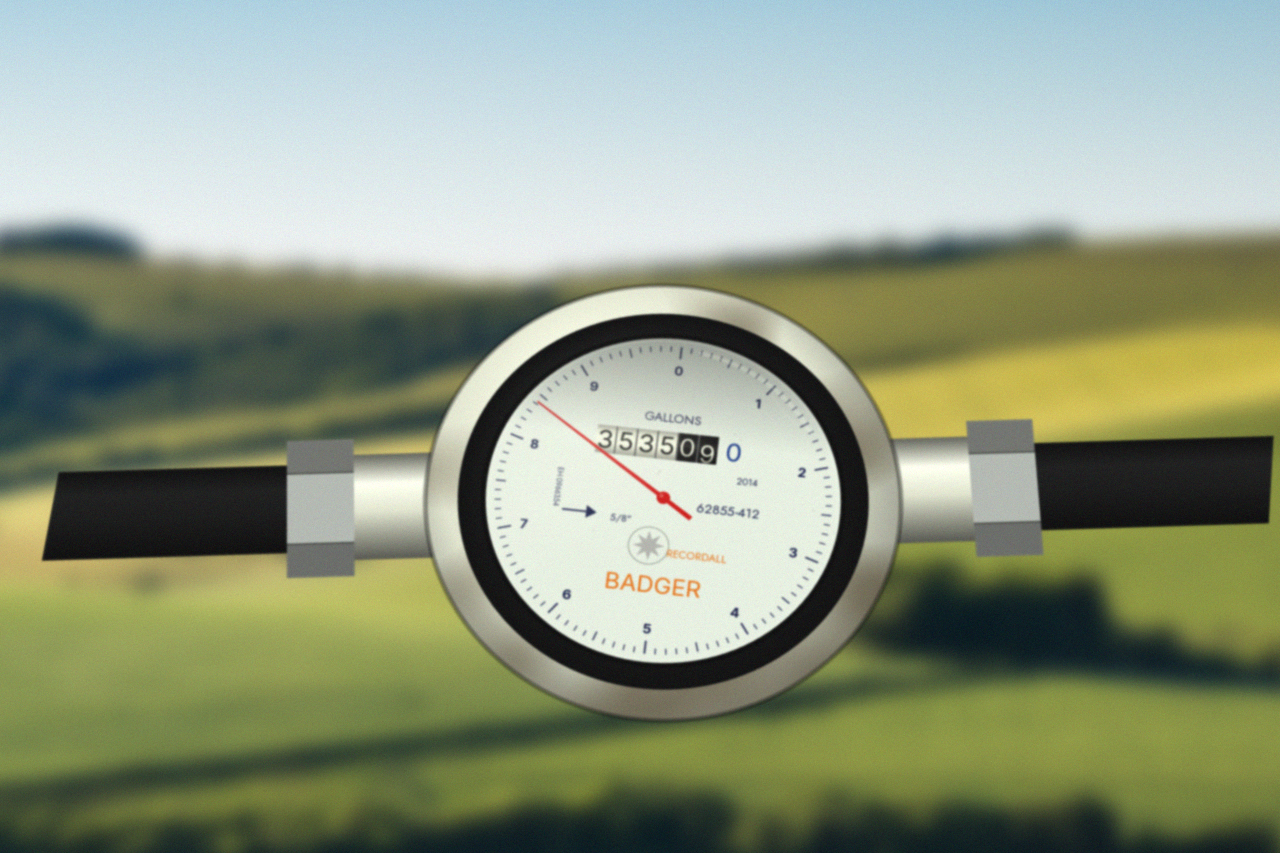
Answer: 3535088.4gal
